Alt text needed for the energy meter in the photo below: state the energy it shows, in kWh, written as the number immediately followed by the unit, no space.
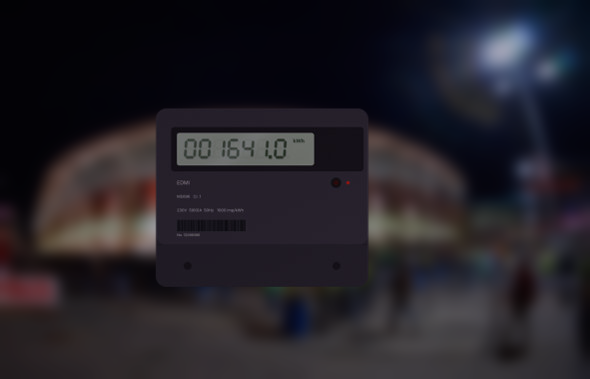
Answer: 1641.0kWh
